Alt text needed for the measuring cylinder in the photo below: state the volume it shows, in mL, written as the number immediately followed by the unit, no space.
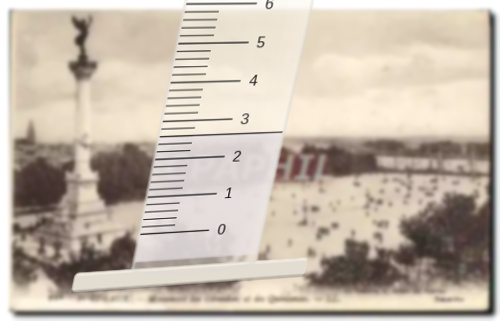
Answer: 2.6mL
